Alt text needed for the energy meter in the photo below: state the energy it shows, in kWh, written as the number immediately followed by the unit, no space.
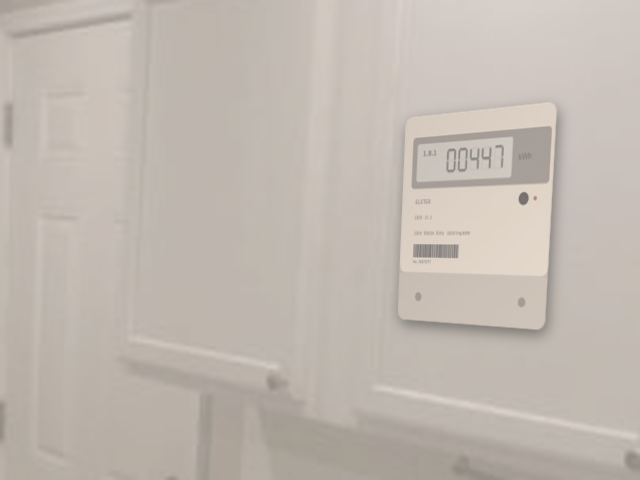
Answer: 447kWh
